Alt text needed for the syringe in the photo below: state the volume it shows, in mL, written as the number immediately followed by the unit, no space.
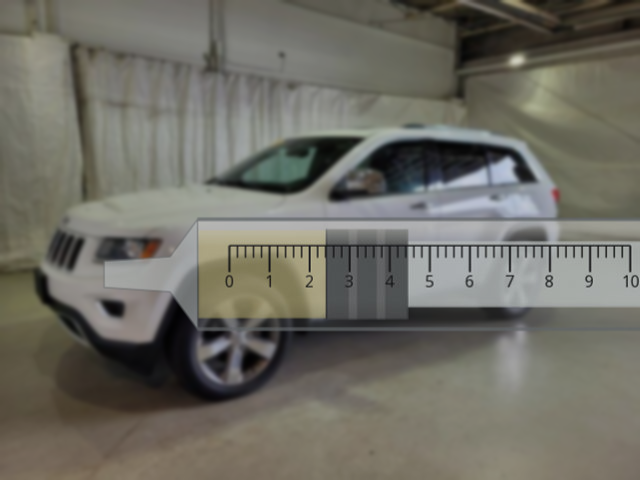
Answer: 2.4mL
